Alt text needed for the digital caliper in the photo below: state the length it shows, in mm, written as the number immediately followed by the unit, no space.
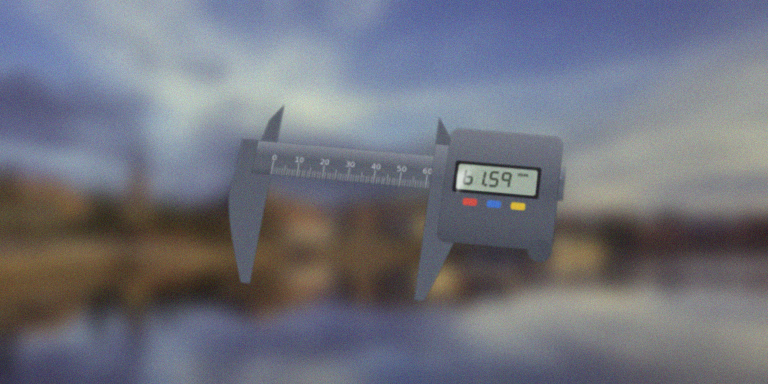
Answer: 61.59mm
